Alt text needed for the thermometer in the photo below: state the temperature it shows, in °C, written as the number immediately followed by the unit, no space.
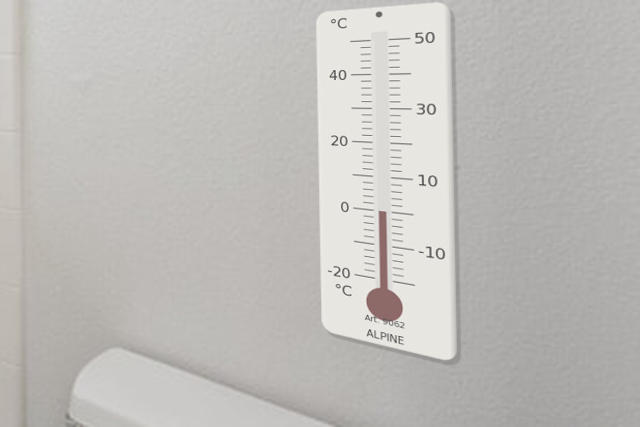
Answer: 0°C
